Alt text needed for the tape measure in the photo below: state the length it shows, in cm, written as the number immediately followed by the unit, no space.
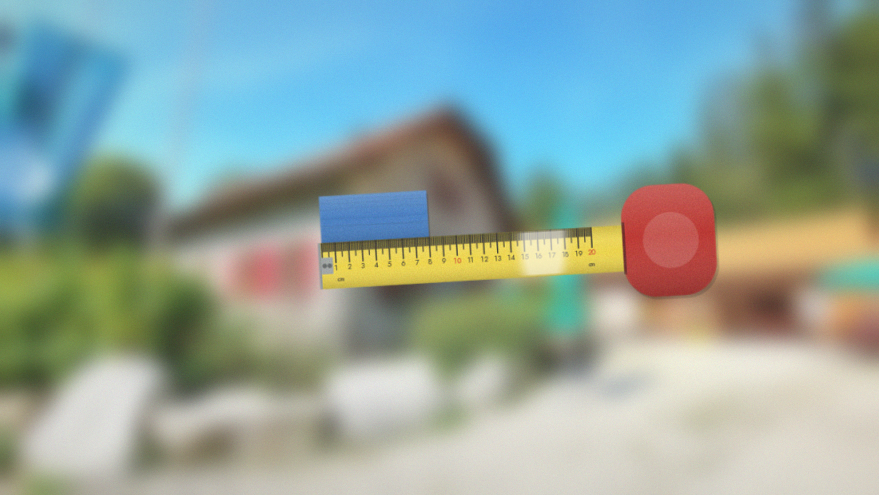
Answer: 8cm
